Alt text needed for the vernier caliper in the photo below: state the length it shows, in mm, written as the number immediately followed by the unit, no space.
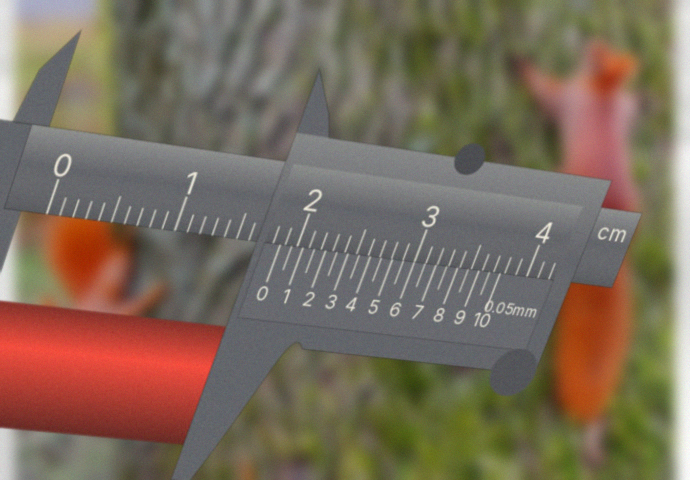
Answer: 18.6mm
